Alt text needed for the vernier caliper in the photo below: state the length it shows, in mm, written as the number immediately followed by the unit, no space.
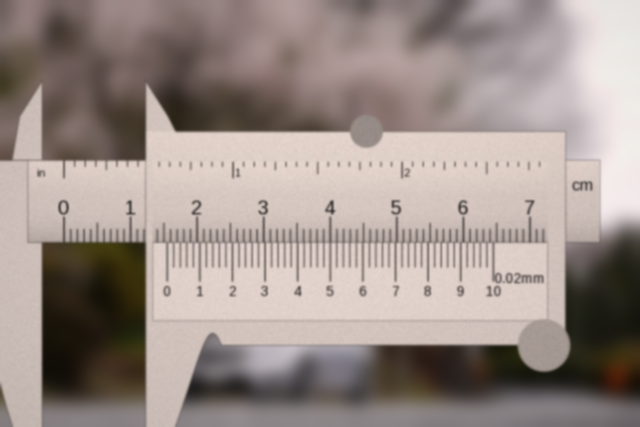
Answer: 15.5mm
